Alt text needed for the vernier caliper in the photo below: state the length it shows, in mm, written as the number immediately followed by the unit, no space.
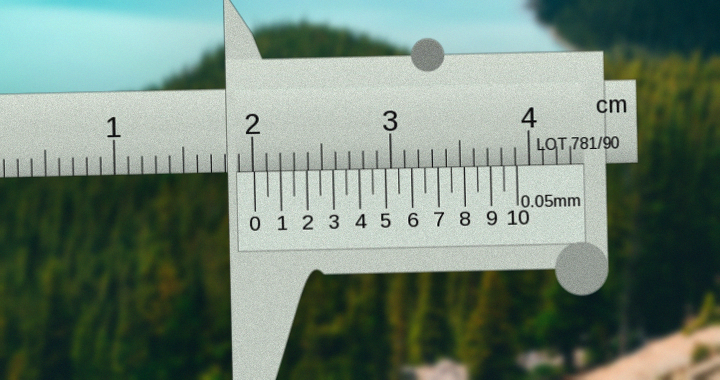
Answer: 20.1mm
